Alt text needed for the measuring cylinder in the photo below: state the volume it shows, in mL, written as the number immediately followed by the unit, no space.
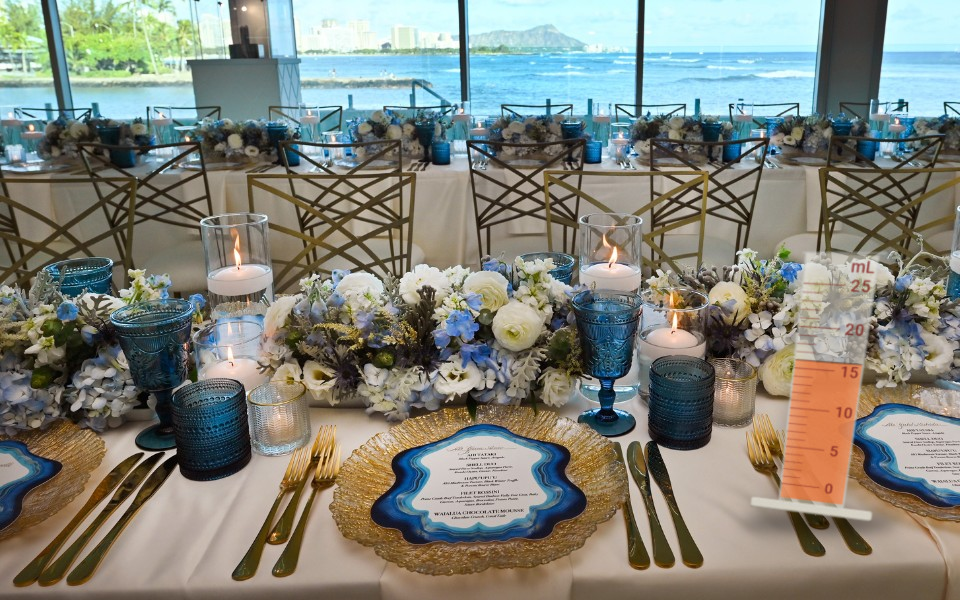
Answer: 16mL
